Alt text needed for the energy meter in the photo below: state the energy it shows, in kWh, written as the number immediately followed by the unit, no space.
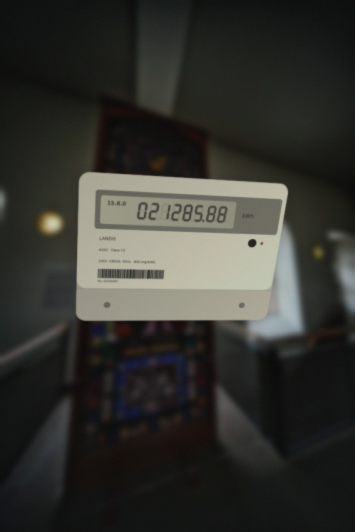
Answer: 21285.88kWh
